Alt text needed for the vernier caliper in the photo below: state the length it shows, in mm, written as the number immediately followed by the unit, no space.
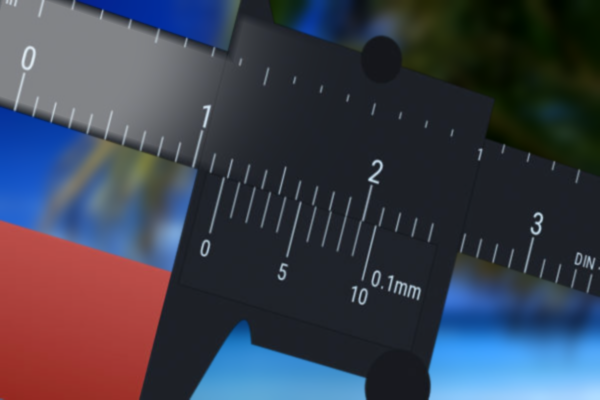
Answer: 11.8mm
